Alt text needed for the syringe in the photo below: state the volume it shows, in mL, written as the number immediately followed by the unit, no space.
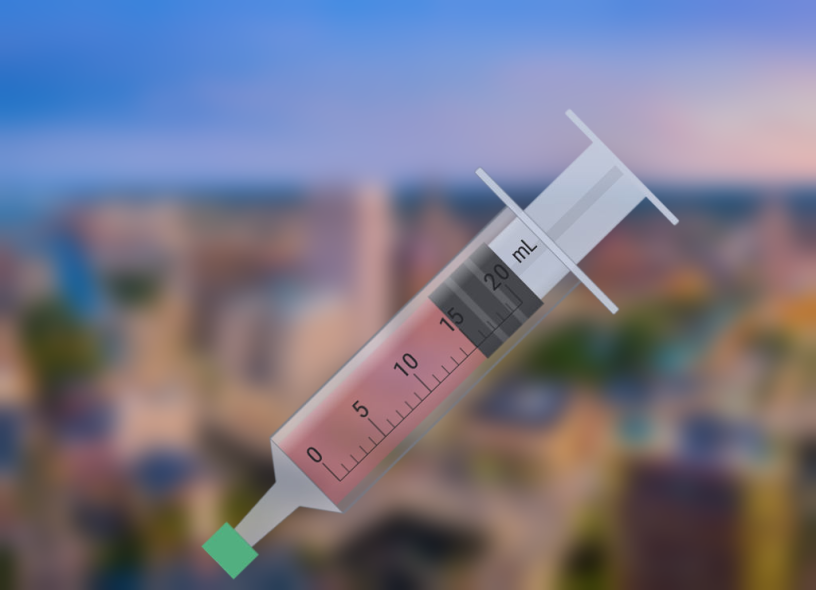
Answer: 15mL
